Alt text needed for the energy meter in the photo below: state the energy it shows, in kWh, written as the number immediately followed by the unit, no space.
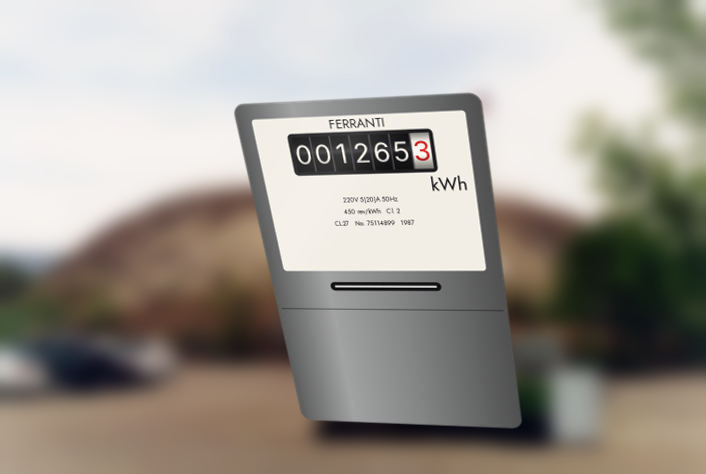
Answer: 1265.3kWh
